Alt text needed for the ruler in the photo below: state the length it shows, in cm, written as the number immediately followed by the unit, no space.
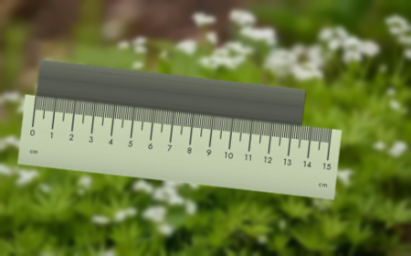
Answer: 13.5cm
